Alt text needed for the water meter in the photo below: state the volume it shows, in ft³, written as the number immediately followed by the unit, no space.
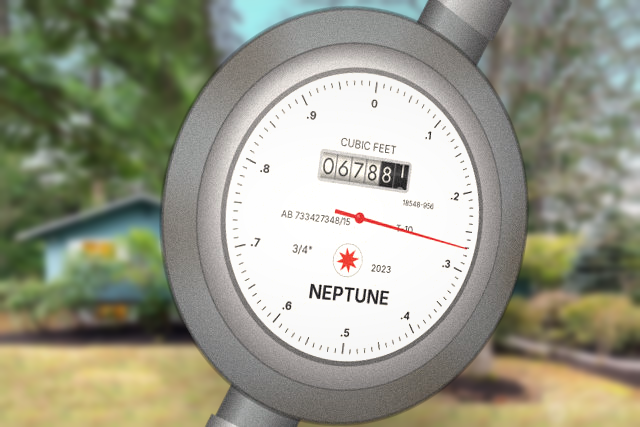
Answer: 67881.27ft³
